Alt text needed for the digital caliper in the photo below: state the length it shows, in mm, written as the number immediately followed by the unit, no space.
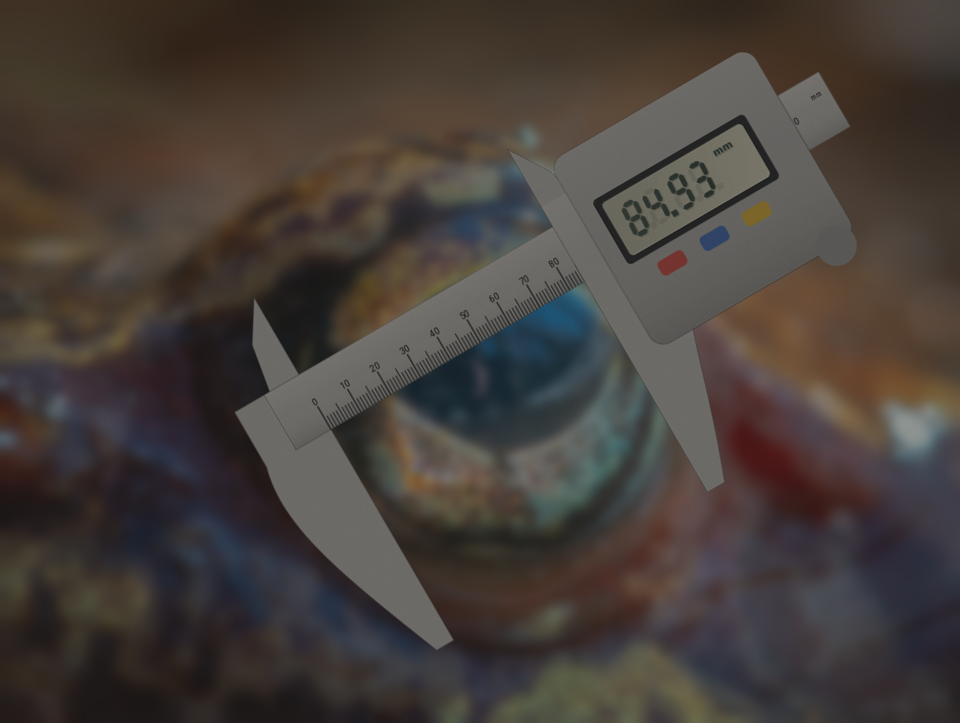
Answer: 84.93mm
